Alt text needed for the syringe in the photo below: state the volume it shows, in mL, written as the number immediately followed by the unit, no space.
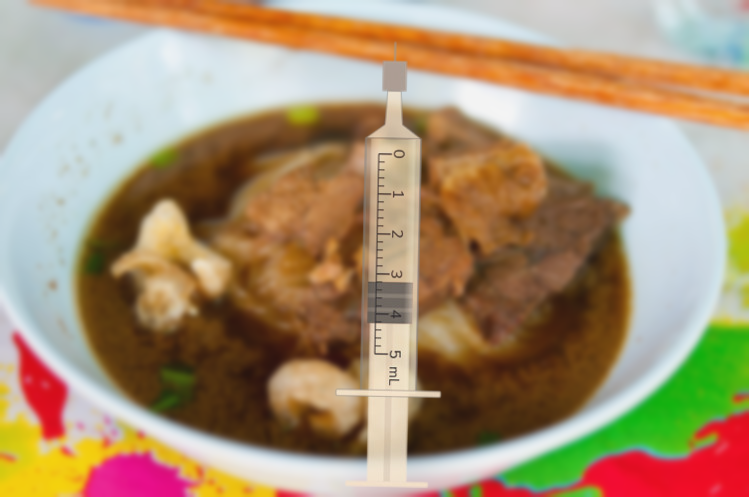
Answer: 3.2mL
